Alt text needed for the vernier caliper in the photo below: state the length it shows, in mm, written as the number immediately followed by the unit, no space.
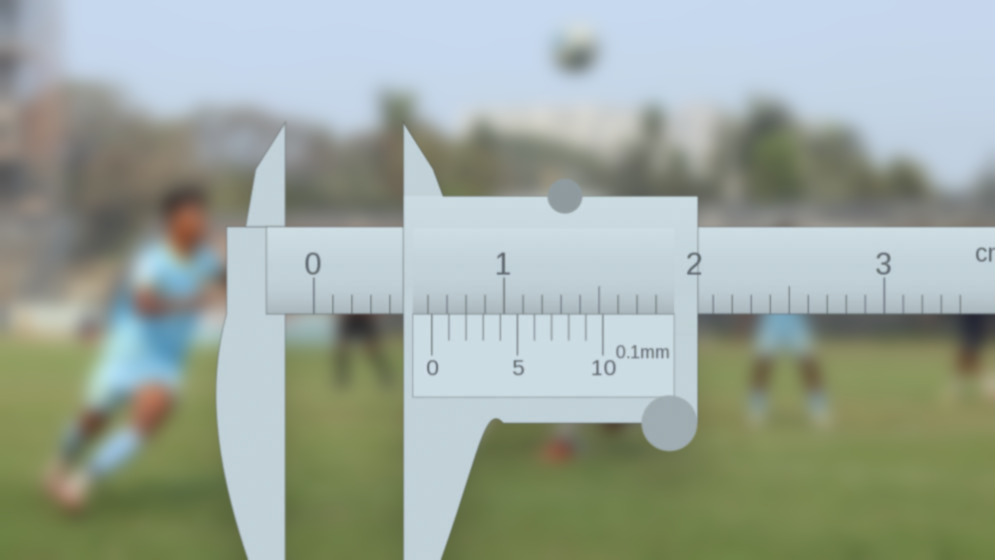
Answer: 6.2mm
